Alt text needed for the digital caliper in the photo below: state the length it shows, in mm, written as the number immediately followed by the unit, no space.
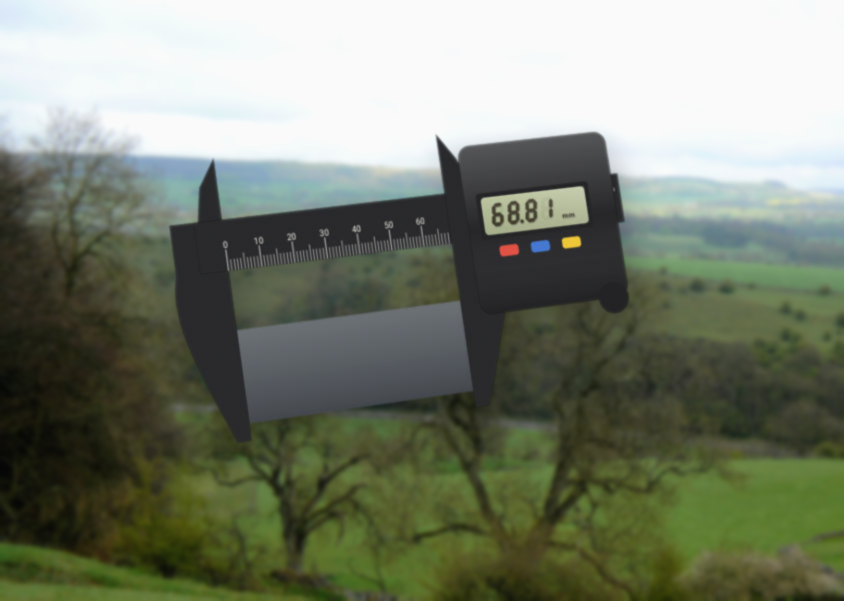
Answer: 68.81mm
